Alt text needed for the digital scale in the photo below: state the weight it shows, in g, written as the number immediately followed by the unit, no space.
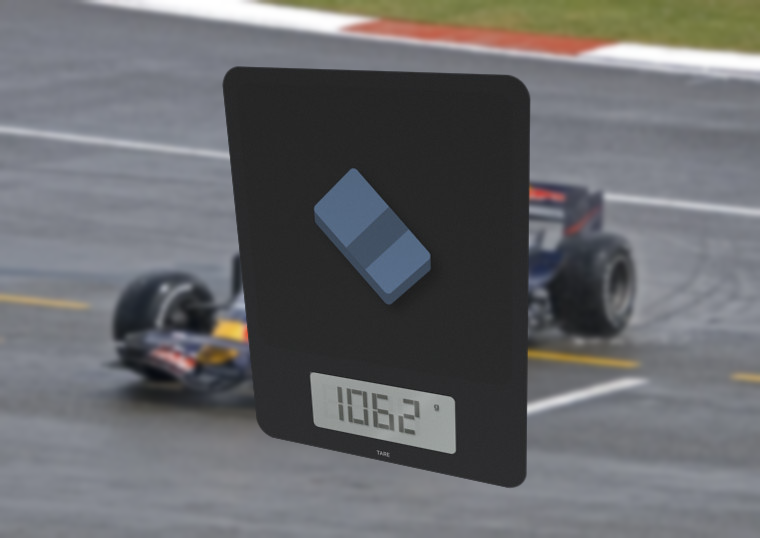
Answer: 1062g
